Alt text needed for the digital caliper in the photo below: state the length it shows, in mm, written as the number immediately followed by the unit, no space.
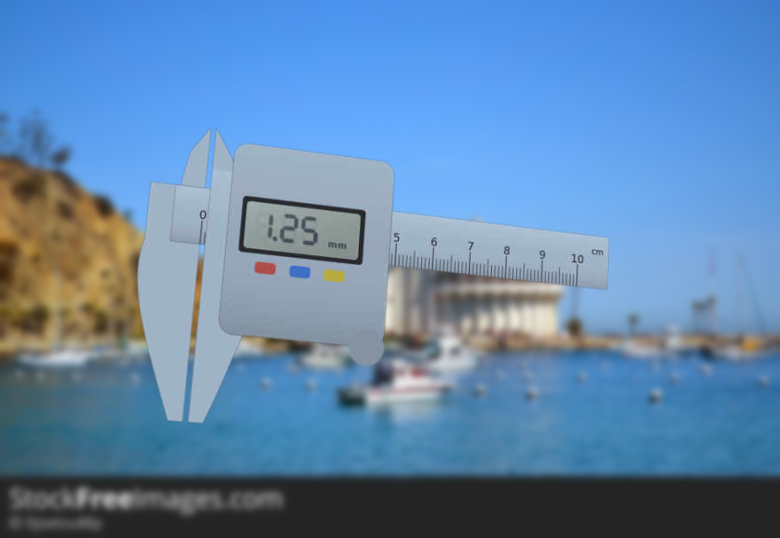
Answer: 1.25mm
